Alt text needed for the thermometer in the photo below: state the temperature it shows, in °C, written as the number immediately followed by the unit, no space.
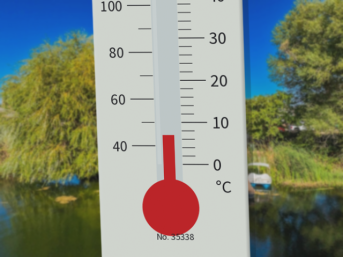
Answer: 7°C
